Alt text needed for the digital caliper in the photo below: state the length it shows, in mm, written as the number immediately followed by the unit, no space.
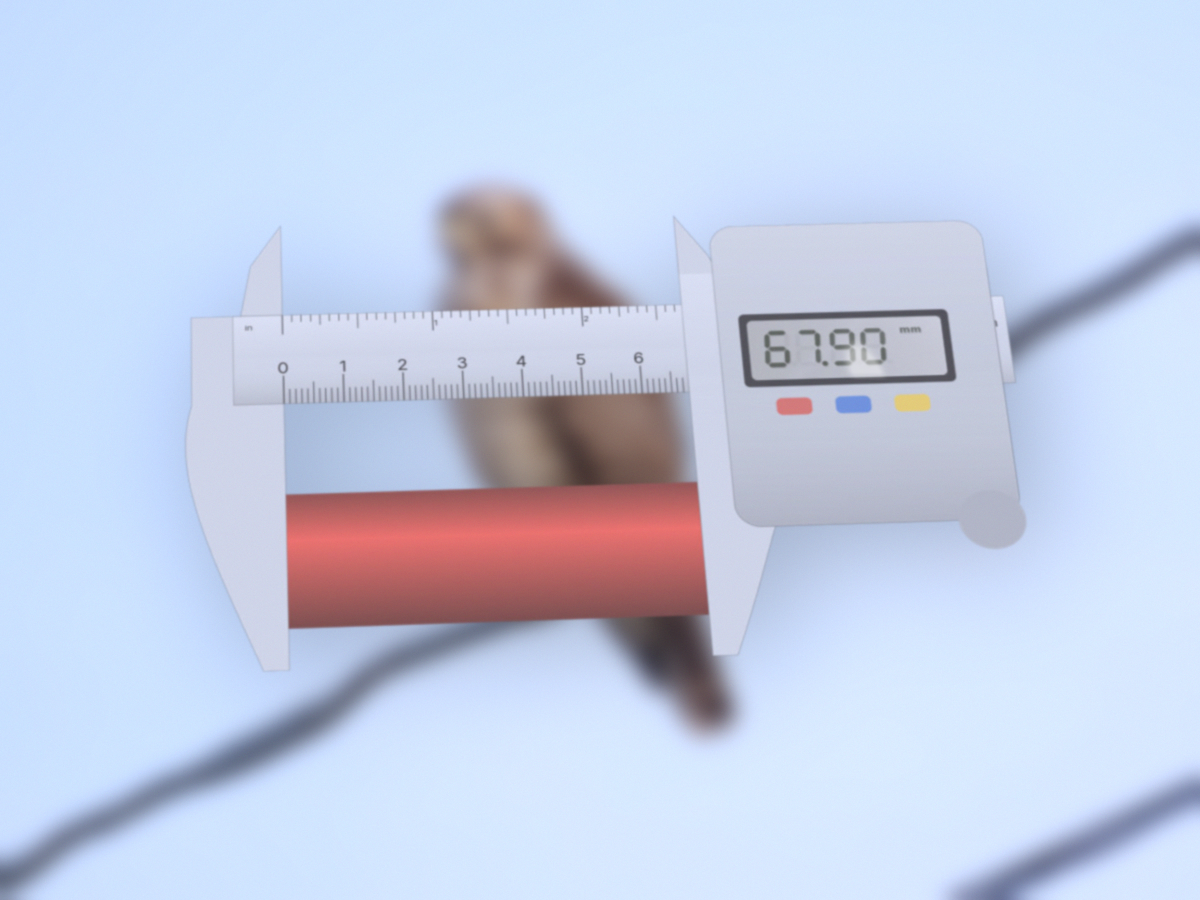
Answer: 67.90mm
